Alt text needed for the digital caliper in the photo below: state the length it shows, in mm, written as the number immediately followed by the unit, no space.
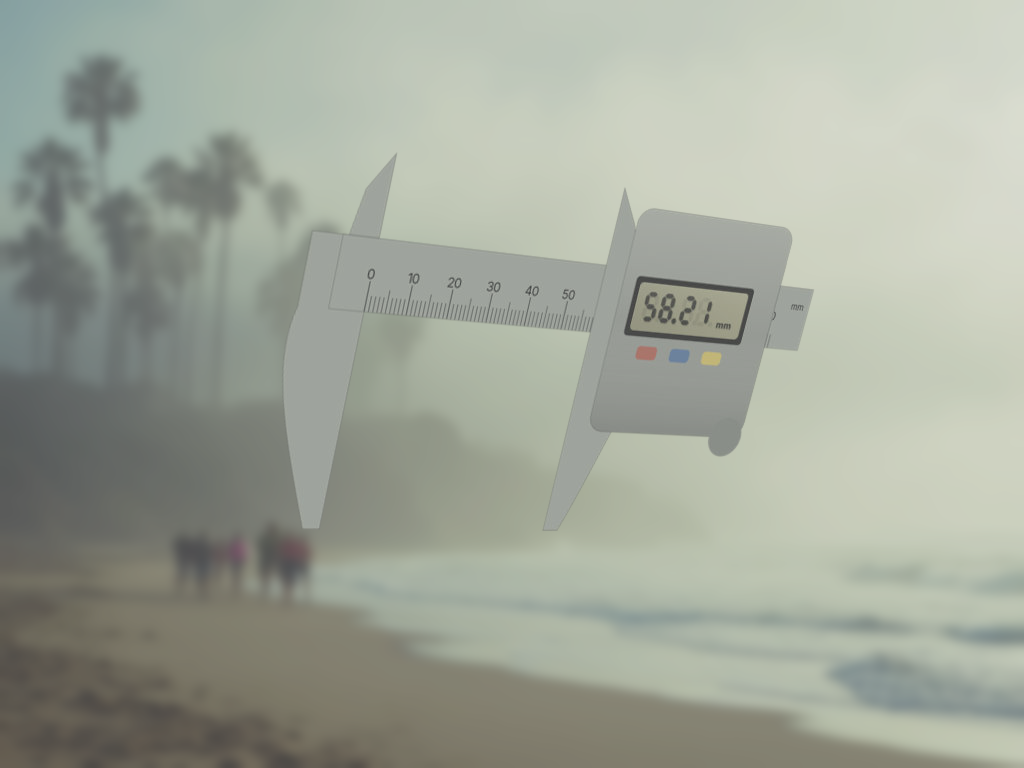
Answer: 58.21mm
